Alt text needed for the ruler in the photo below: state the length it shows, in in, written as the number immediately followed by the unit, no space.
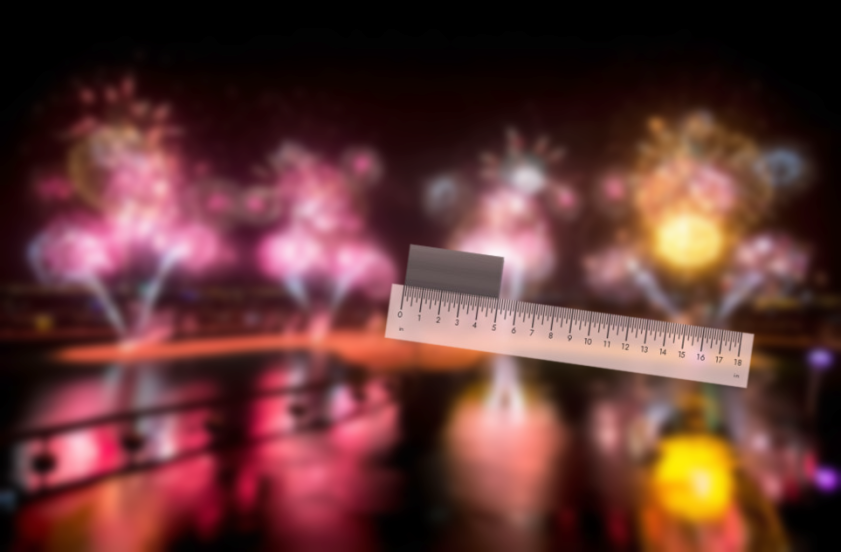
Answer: 5in
